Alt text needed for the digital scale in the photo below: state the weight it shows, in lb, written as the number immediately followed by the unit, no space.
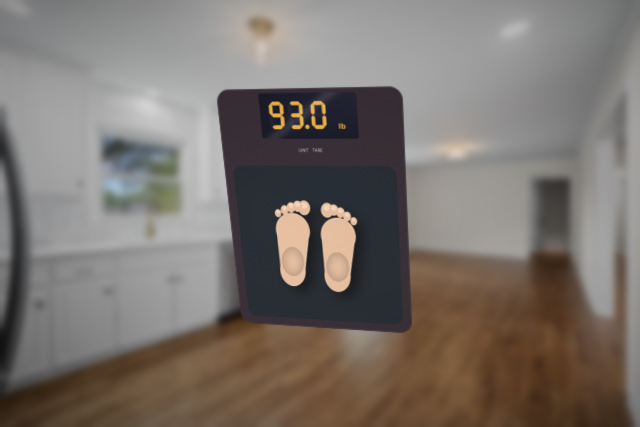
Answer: 93.0lb
